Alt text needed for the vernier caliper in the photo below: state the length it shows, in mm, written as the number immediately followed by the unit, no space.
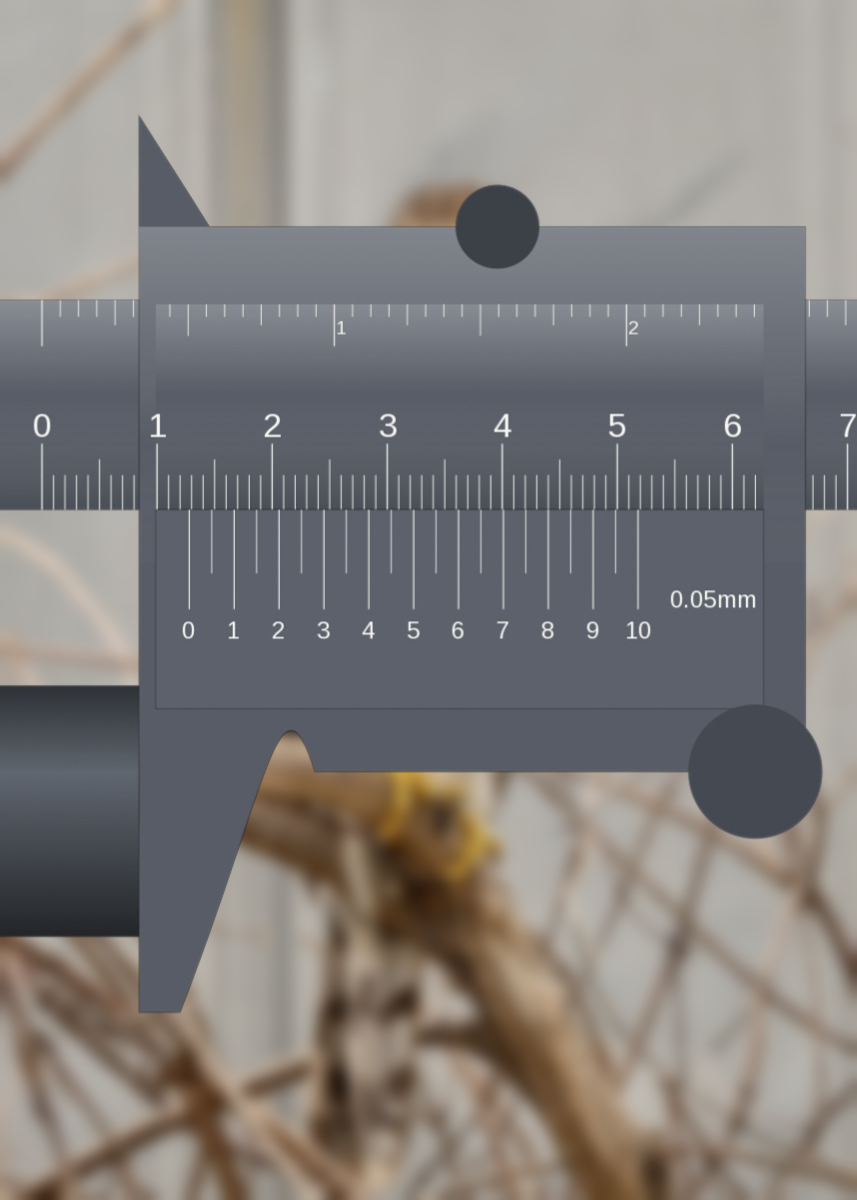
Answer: 12.8mm
